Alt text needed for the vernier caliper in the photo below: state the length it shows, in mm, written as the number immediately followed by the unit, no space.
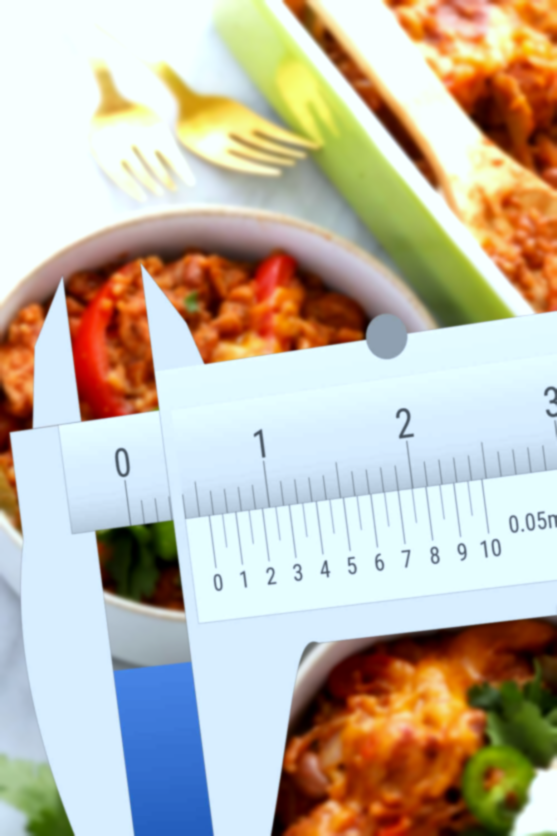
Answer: 5.7mm
